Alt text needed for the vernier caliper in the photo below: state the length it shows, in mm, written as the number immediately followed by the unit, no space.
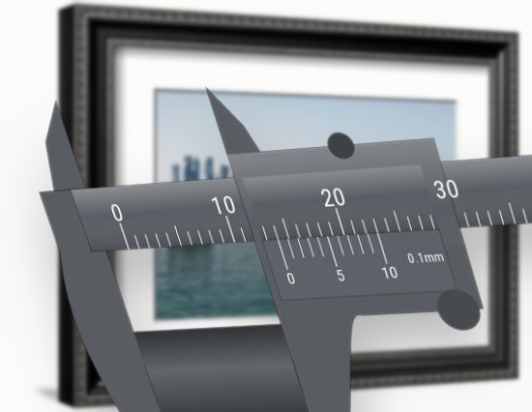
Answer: 14.0mm
